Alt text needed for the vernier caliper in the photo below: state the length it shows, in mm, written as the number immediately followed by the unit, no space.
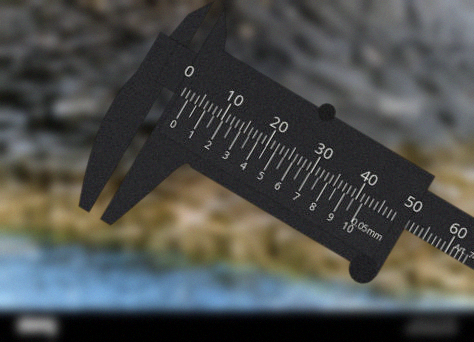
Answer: 2.5mm
